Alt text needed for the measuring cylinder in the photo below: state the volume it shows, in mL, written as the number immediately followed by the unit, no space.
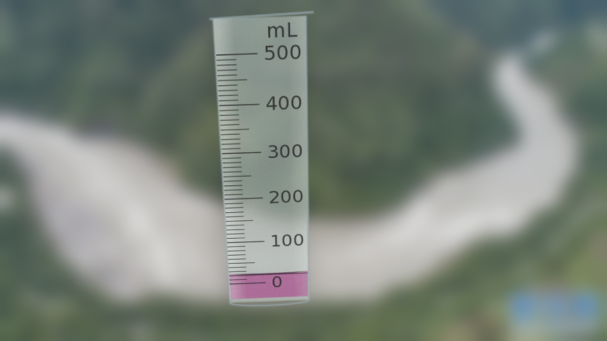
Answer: 20mL
